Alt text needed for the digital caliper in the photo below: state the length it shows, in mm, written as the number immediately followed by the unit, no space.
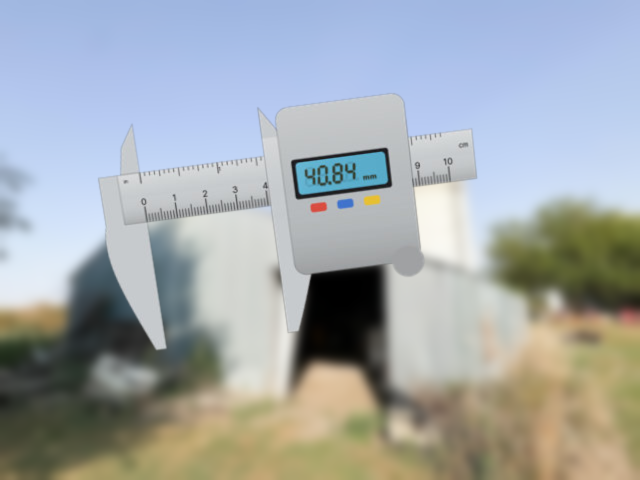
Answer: 40.84mm
